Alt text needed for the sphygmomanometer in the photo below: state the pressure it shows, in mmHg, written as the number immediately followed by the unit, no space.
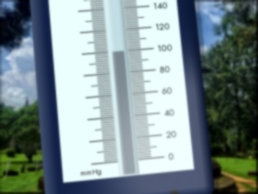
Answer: 100mmHg
